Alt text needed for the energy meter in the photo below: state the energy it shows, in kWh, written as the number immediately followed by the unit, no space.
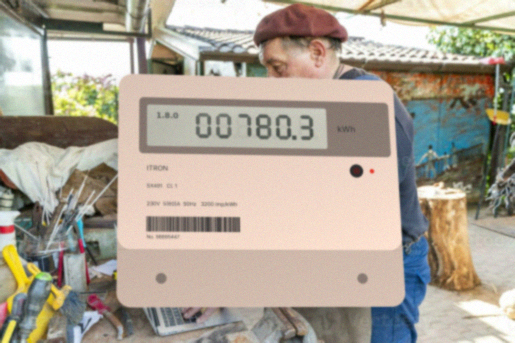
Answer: 780.3kWh
